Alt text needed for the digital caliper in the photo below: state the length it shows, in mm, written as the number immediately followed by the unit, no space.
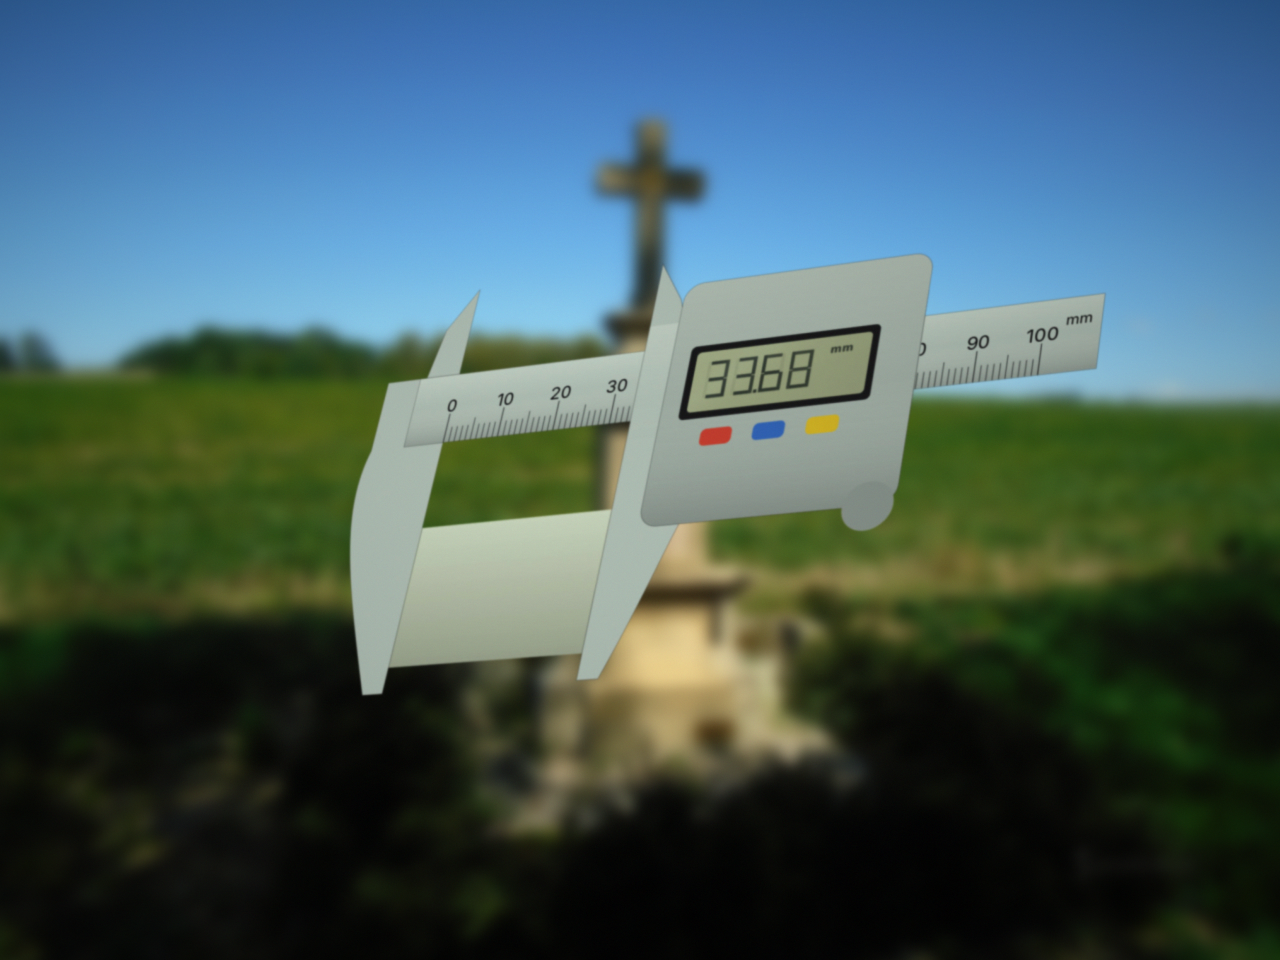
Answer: 33.68mm
